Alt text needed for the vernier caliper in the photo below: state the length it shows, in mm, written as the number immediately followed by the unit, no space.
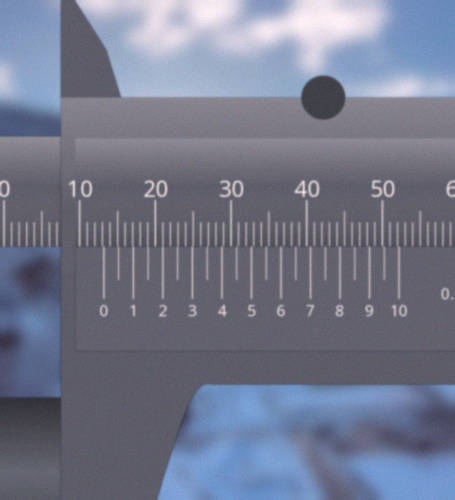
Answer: 13.2mm
